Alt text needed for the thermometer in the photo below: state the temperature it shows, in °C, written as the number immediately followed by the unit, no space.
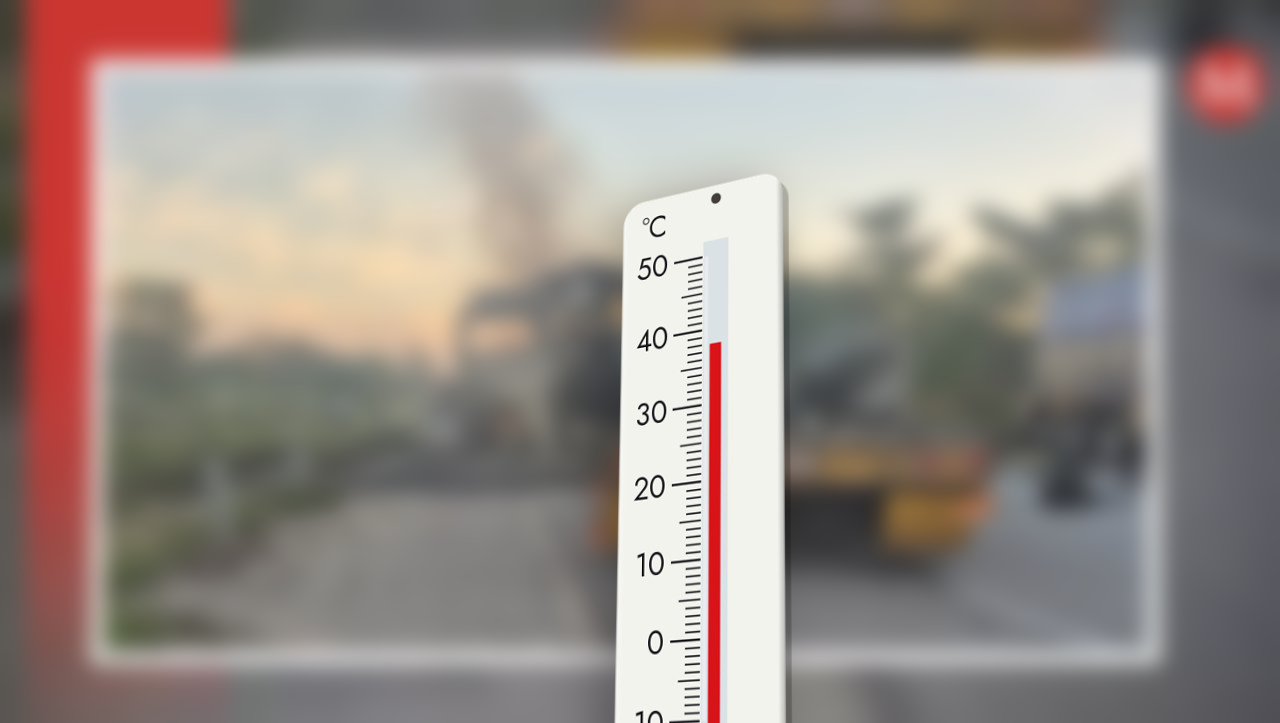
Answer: 38°C
